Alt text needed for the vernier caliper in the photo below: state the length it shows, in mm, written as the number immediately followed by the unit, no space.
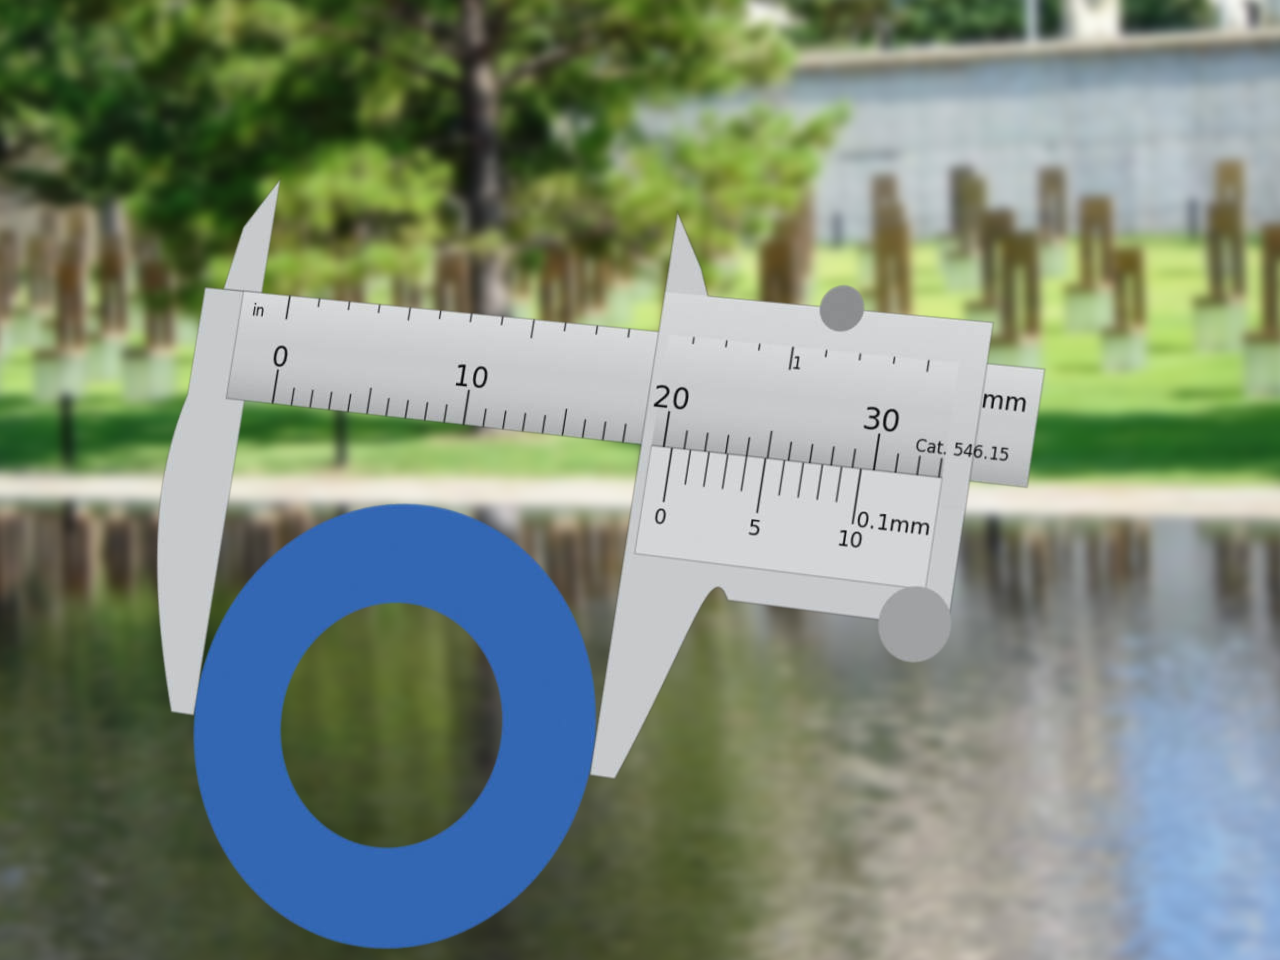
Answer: 20.4mm
